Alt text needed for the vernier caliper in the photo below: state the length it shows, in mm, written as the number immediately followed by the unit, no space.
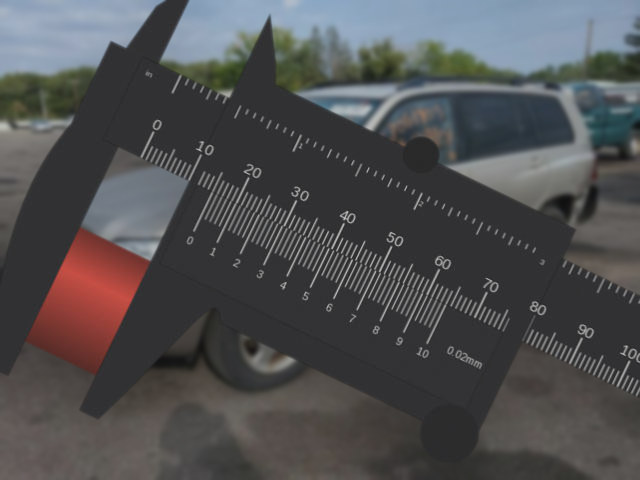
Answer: 15.0mm
